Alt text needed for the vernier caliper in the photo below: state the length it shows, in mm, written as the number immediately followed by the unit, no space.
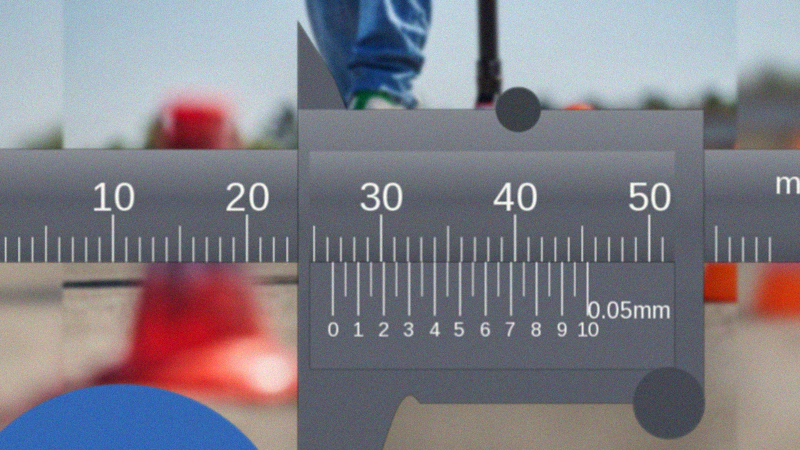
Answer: 26.4mm
